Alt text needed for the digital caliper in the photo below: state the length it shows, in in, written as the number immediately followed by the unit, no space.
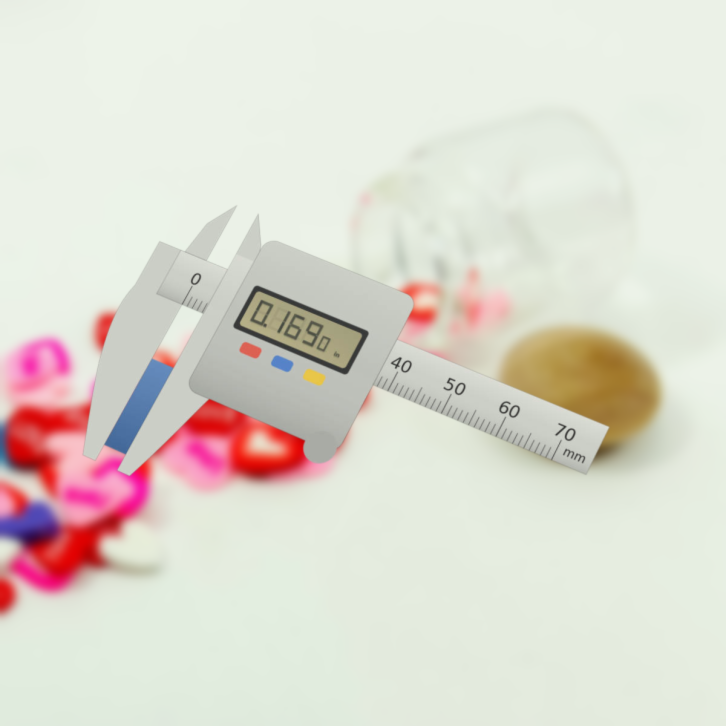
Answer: 0.1690in
